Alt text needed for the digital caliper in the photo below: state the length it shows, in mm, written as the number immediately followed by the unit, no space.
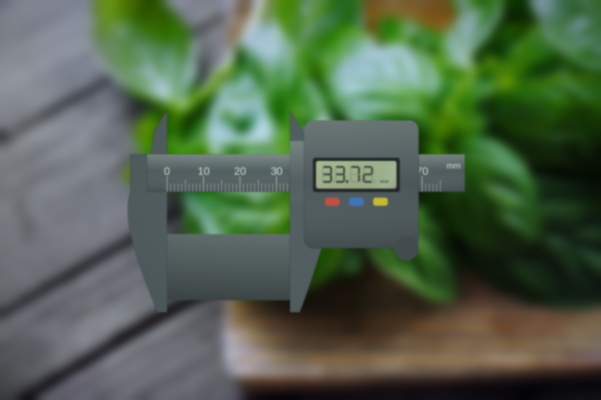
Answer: 33.72mm
